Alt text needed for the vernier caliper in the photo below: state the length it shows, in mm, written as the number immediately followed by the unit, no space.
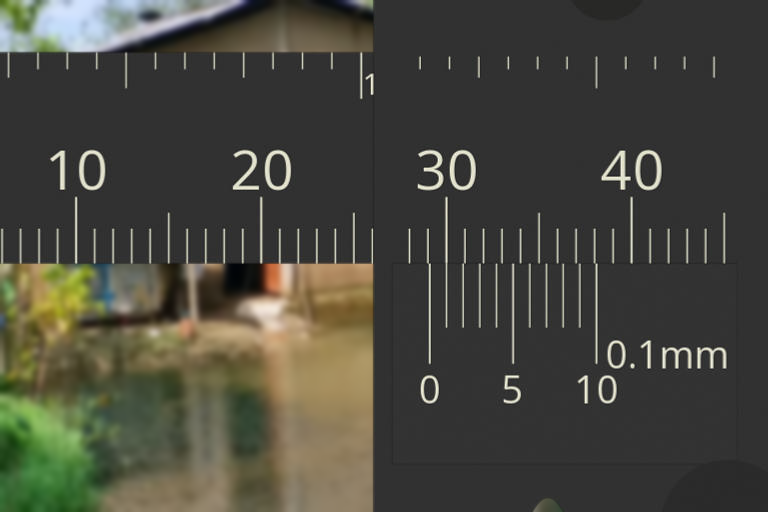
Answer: 29.1mm
